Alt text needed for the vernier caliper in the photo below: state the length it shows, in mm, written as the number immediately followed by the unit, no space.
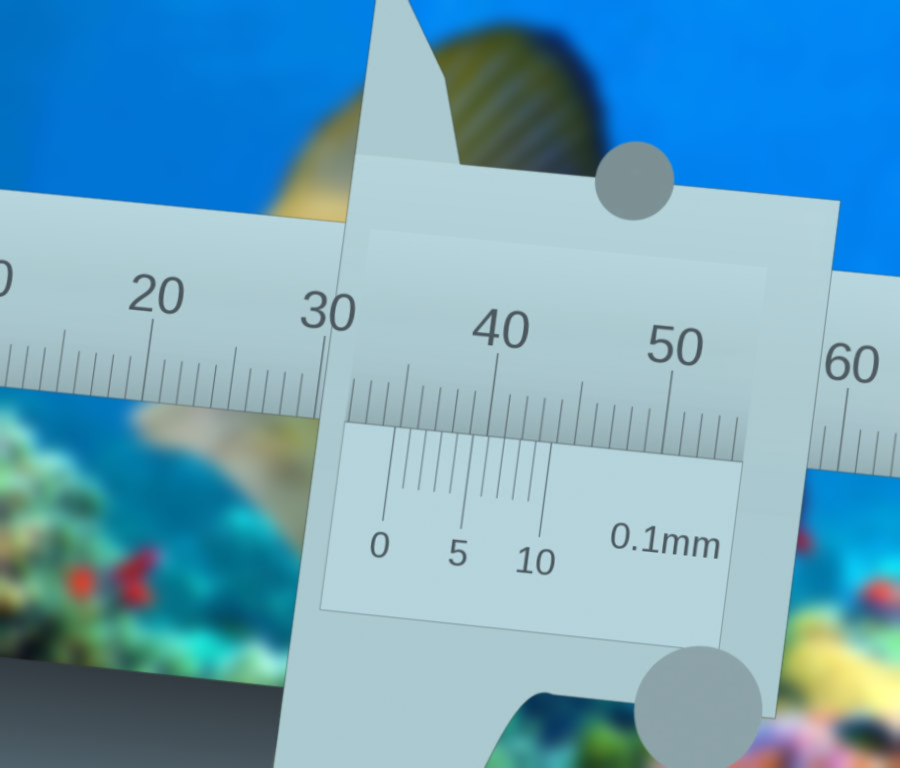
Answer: 34.7mm
